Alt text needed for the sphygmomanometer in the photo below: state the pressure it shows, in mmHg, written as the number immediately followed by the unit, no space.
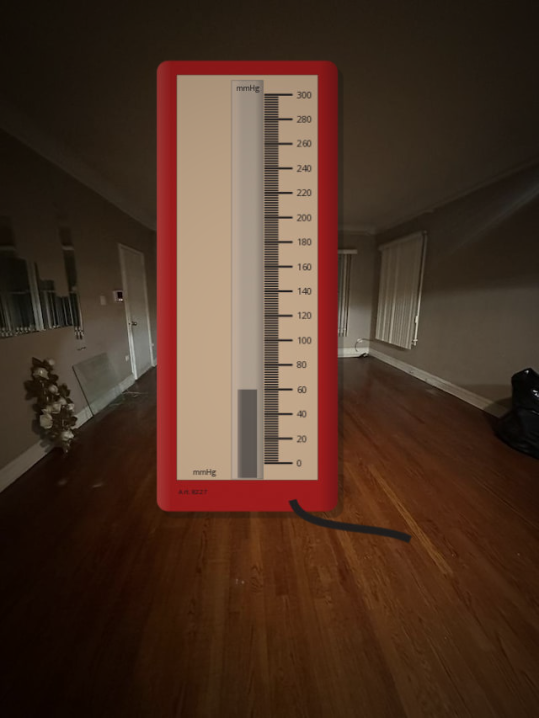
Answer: 60mmHg
